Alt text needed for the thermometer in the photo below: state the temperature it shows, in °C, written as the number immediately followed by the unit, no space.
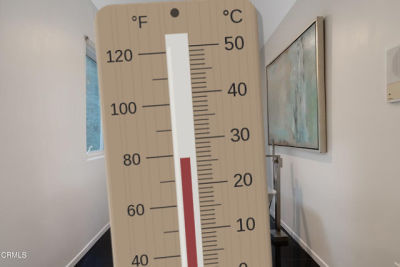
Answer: 26°C
